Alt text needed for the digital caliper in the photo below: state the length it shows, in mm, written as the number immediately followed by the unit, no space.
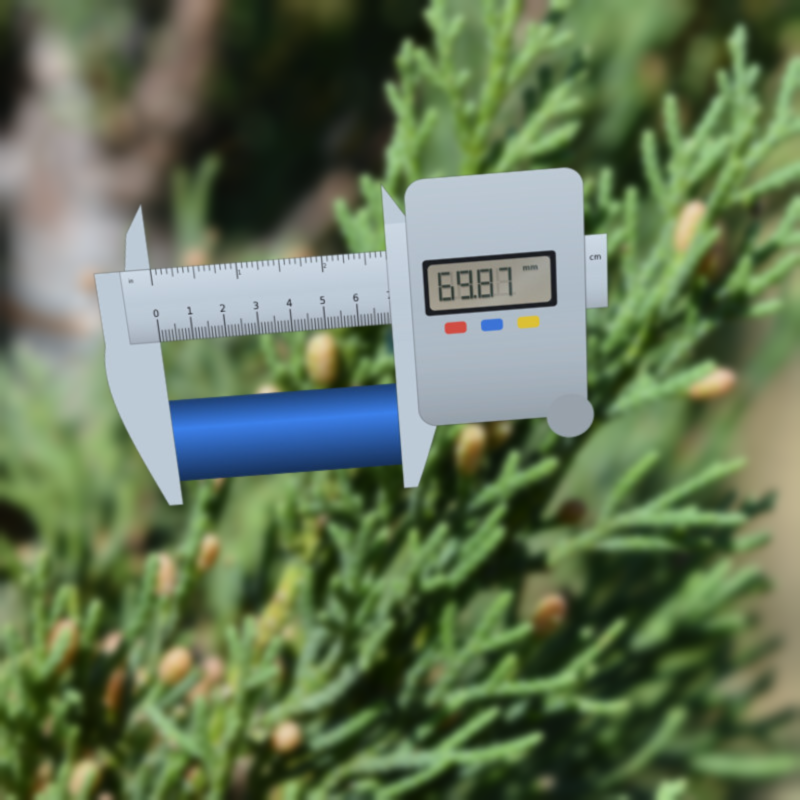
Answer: 69.87mm
